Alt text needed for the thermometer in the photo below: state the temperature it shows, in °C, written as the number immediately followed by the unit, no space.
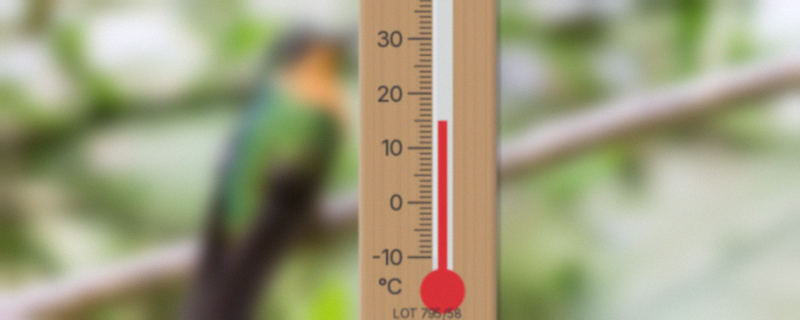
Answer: 15°C
